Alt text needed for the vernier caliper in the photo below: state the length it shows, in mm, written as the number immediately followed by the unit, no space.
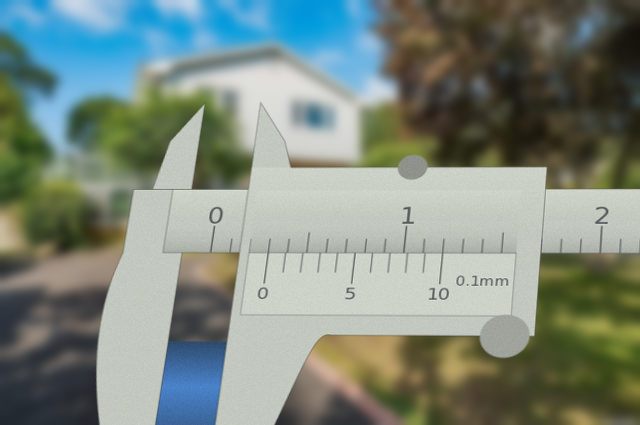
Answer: 3.0mm
